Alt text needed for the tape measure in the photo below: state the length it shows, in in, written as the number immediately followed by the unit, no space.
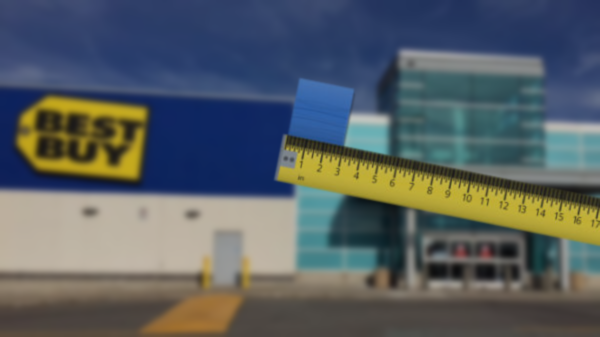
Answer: 3in
